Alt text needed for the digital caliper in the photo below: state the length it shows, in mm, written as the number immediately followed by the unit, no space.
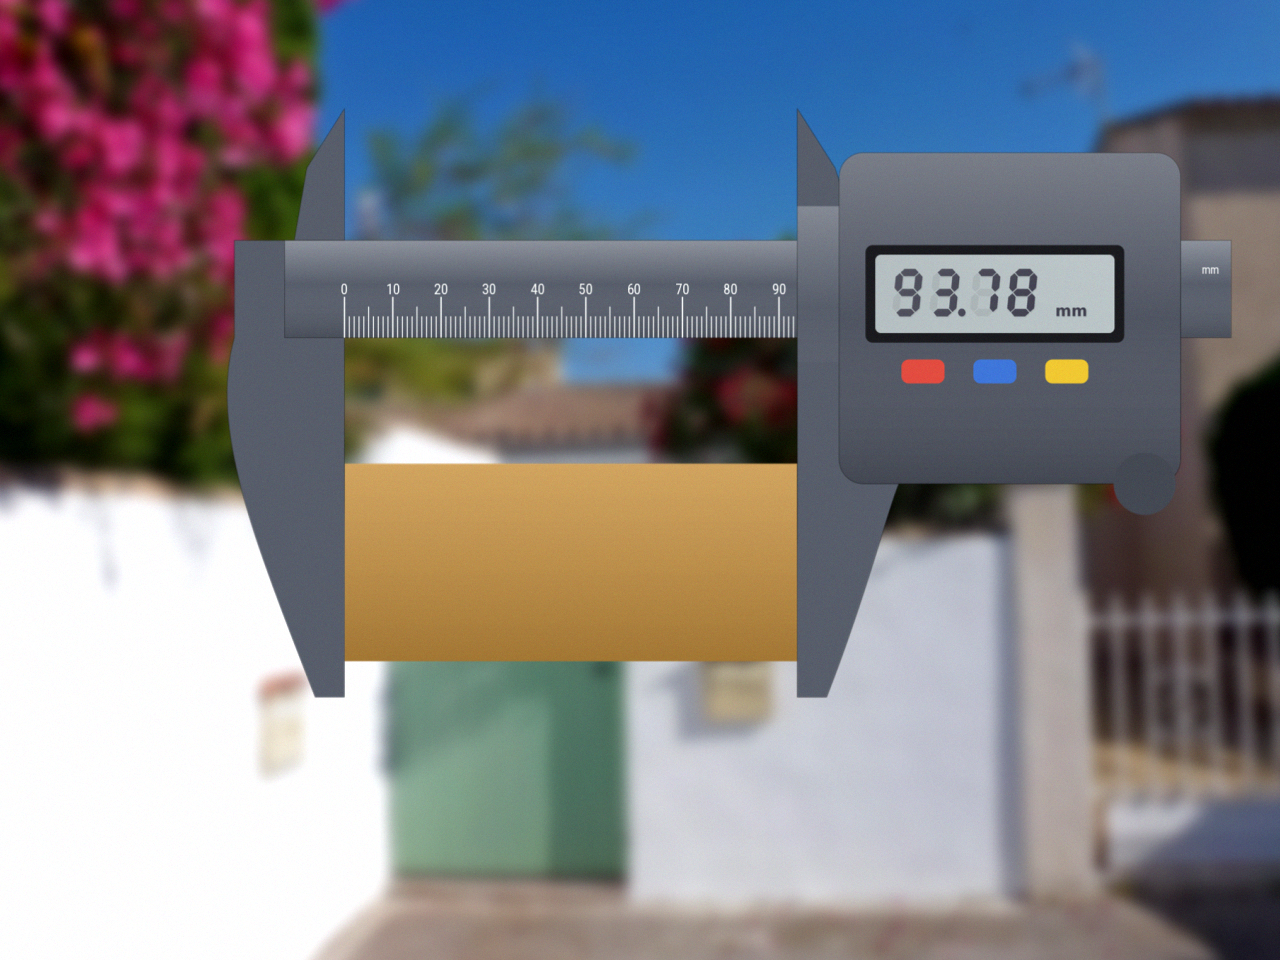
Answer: 93.78mm
